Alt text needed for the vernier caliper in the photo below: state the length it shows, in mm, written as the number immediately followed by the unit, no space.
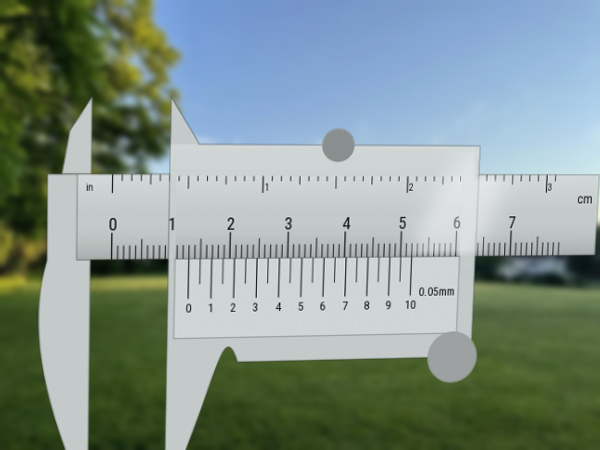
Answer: 13.0mm
